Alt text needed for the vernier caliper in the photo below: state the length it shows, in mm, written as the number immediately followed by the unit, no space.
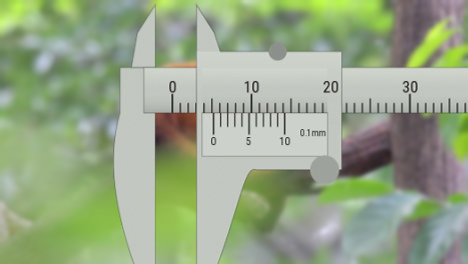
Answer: 5.2mm
